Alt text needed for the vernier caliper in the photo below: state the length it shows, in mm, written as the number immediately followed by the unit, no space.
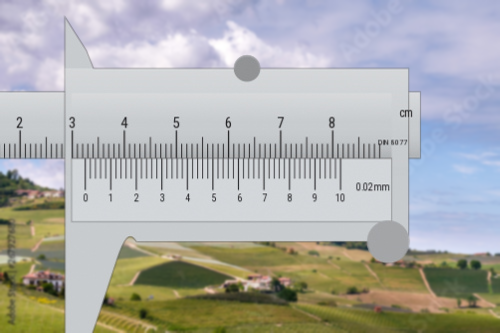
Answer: 32.5mm
